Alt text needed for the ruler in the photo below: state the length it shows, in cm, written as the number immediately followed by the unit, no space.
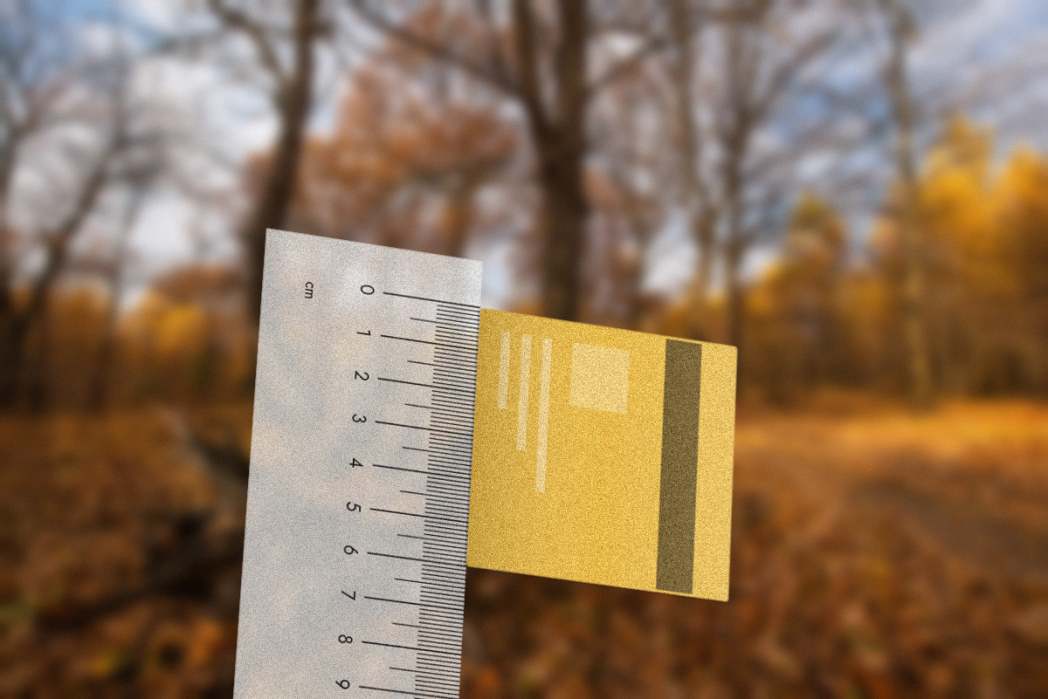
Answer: 6cm
